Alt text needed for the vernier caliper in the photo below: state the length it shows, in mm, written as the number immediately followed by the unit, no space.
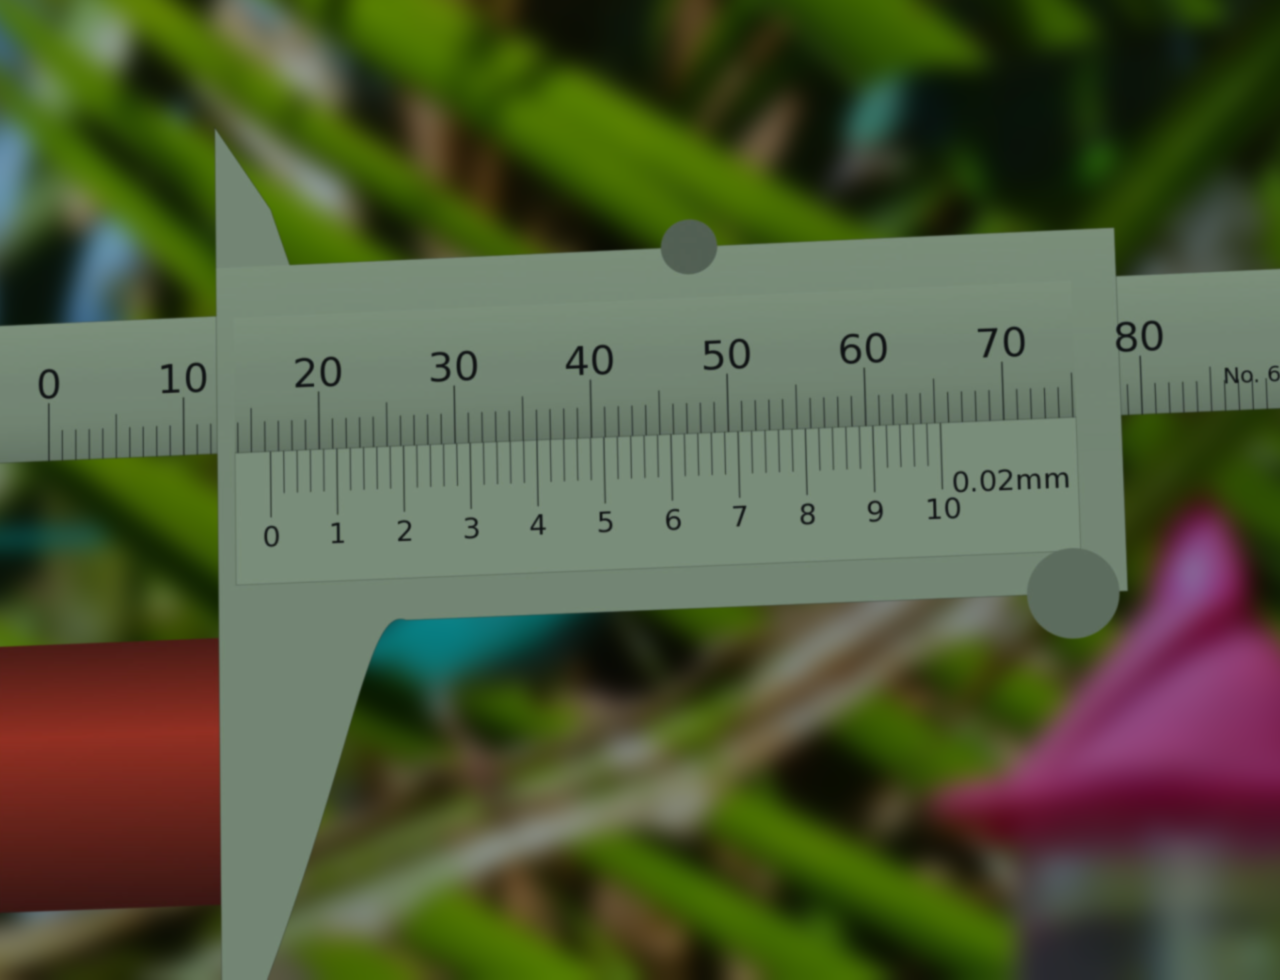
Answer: 16.4mm
